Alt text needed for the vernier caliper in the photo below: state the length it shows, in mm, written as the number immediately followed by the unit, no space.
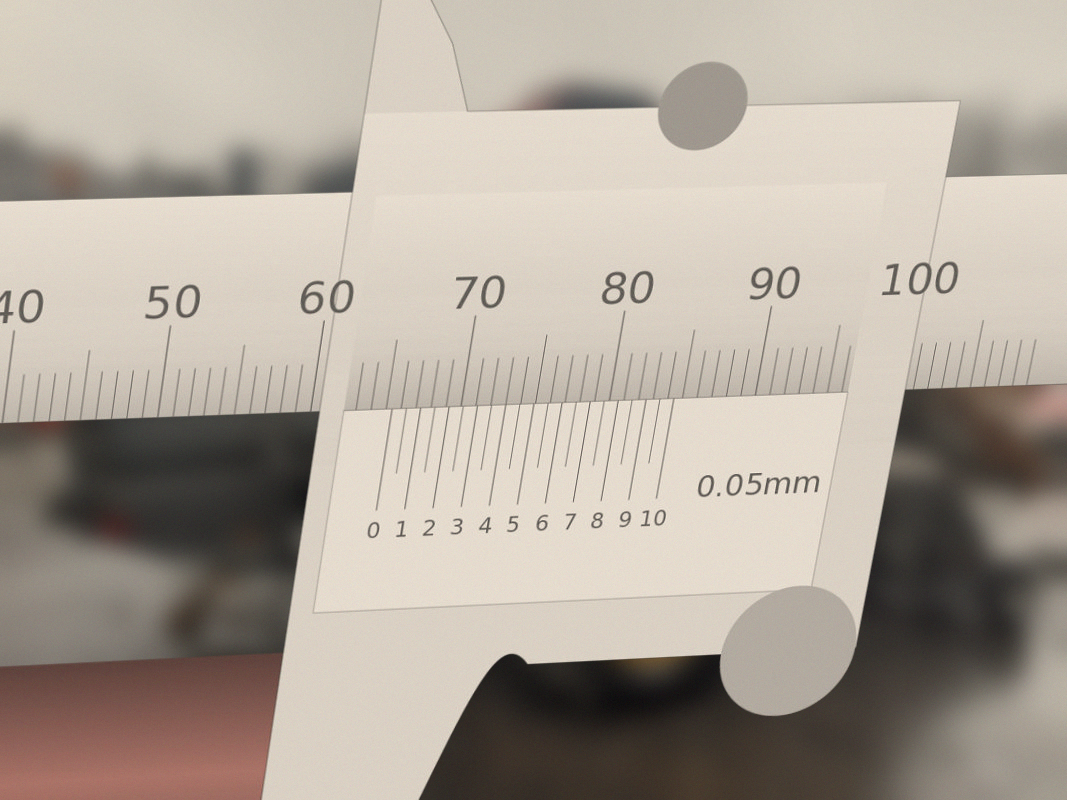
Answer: 65.4mm
